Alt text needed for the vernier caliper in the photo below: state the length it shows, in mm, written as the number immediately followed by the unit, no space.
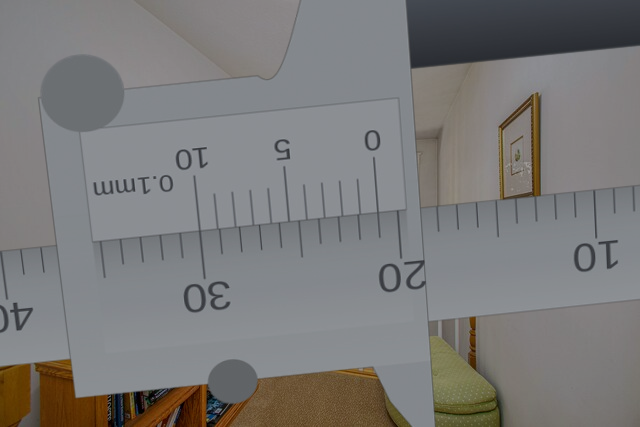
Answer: 21.0mm
